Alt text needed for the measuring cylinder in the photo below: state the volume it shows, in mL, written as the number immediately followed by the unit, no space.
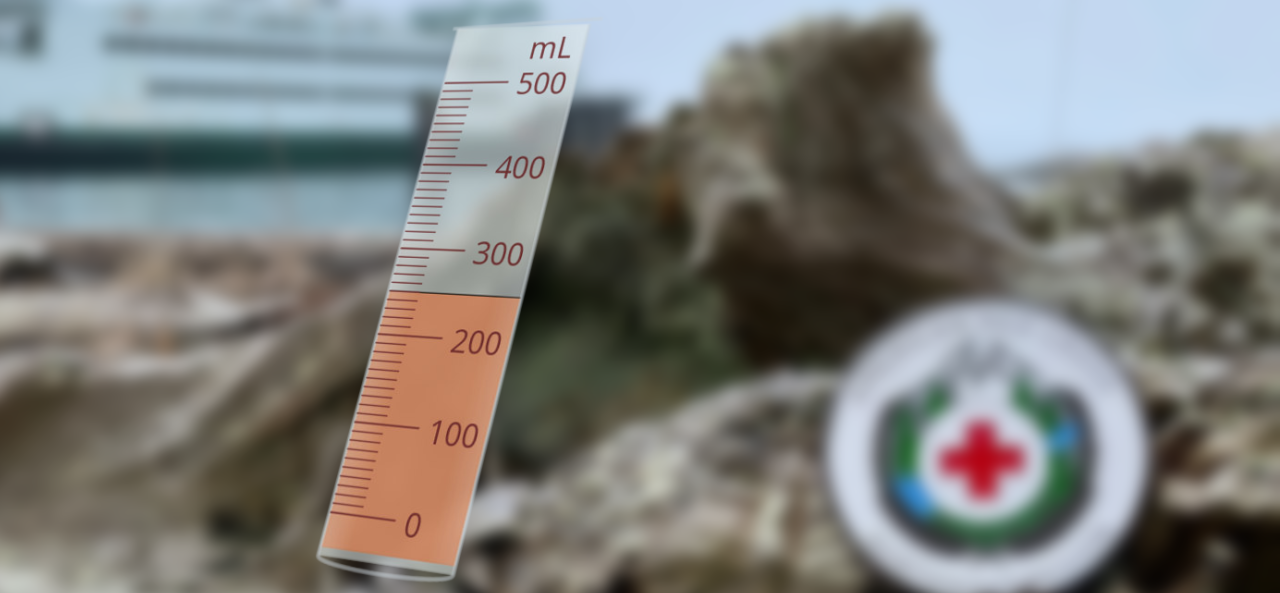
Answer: 250mL
